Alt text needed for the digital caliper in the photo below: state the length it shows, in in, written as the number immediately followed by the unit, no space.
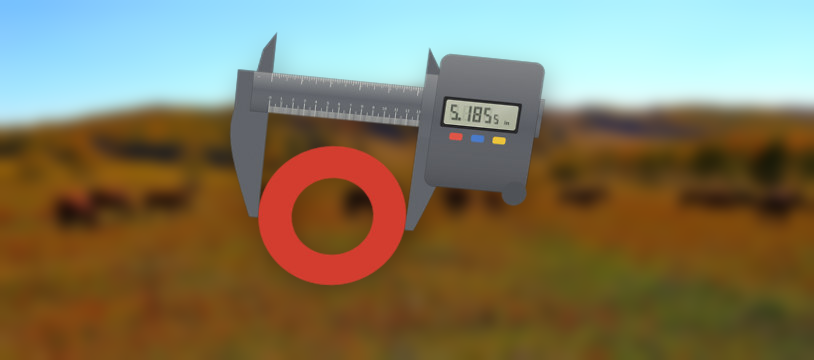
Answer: 5.1855in
